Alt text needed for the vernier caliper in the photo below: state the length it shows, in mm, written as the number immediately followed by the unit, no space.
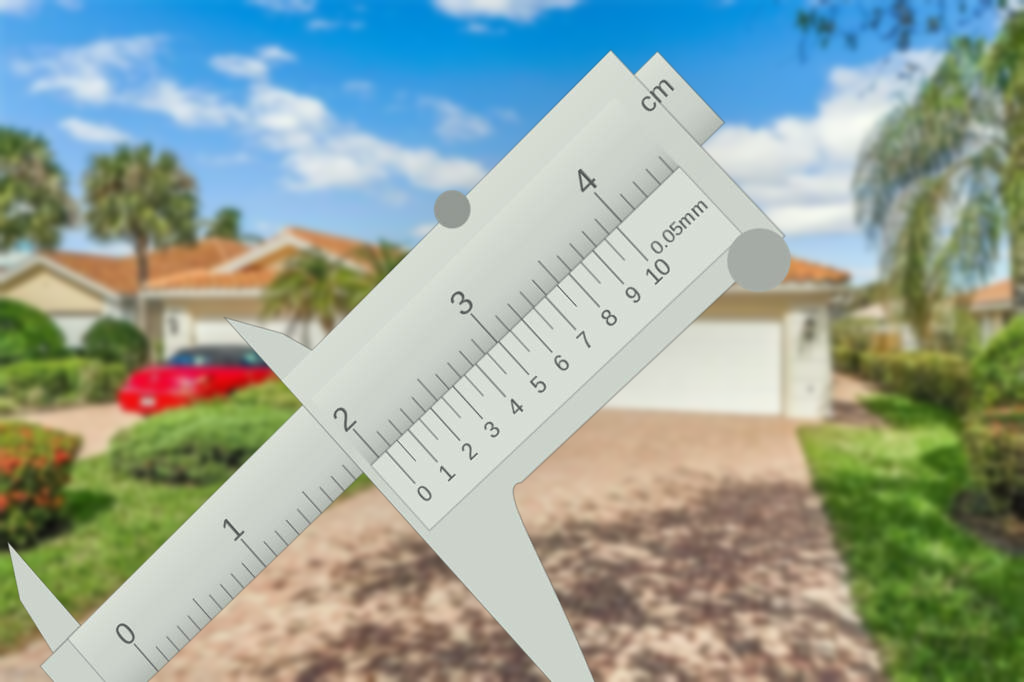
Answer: 20.6mm
